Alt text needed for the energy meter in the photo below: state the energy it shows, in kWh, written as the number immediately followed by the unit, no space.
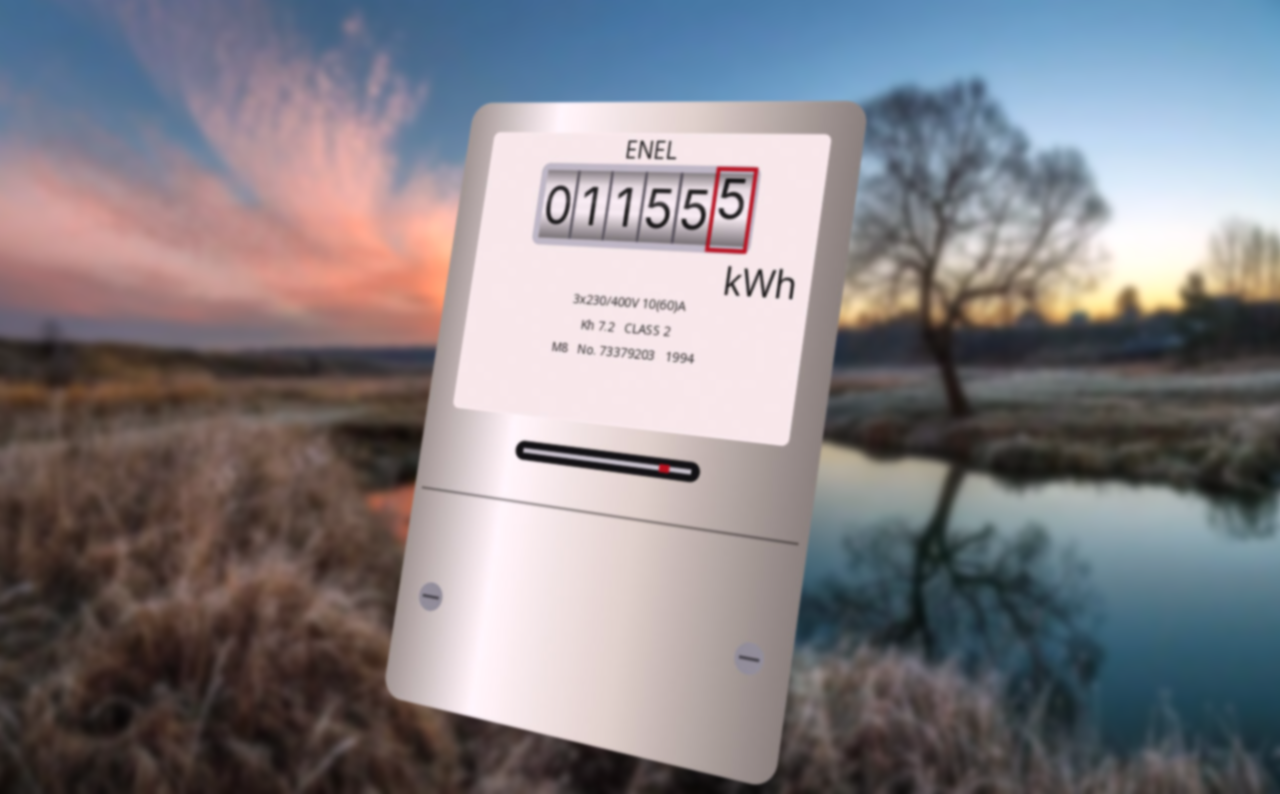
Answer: 1155.5kWh
